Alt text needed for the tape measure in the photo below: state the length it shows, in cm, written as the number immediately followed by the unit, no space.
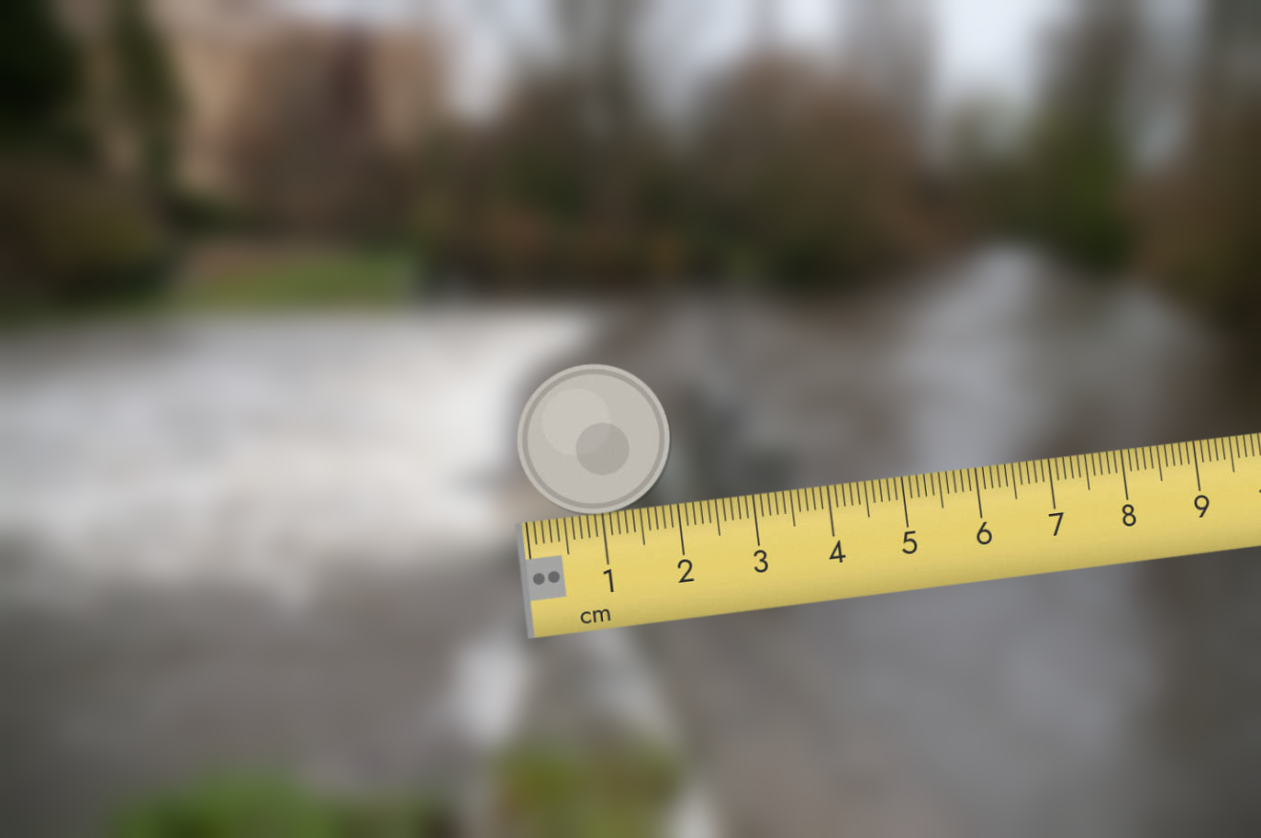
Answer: 2cm
